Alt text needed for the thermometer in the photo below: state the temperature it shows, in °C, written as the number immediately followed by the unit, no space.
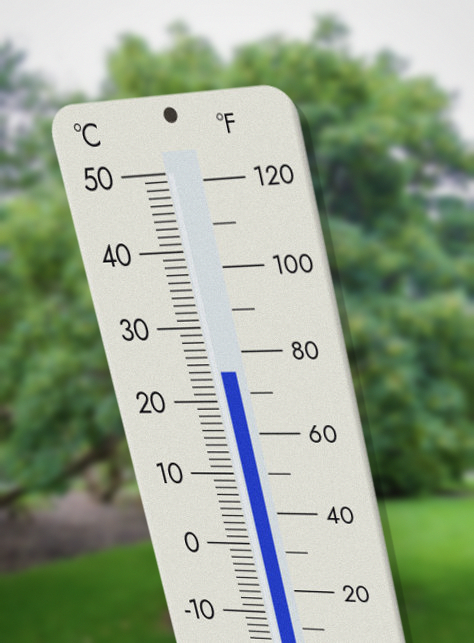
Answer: 24°C
